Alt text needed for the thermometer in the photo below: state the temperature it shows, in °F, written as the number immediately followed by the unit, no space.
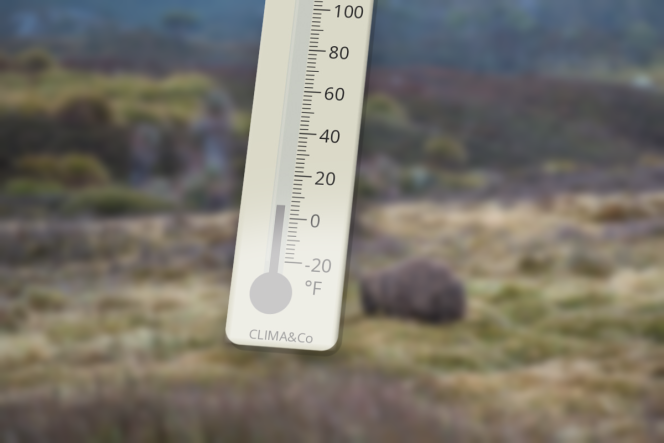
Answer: 6°F
